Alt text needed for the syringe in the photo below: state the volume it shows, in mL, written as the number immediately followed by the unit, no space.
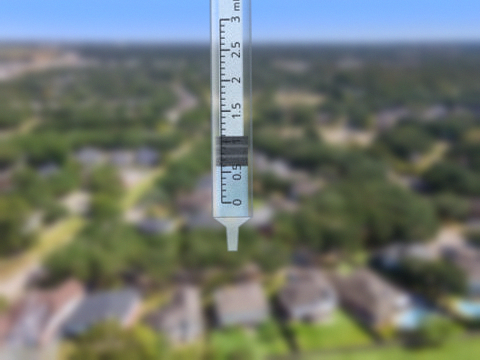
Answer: 0.6mL
